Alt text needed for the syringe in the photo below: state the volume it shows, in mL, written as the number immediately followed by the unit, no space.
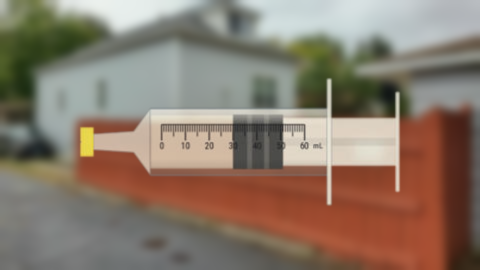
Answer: 30mL
